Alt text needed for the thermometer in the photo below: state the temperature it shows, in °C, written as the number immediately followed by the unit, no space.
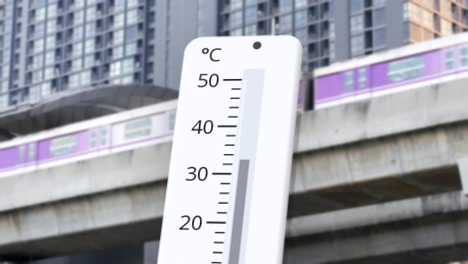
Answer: 33°C
